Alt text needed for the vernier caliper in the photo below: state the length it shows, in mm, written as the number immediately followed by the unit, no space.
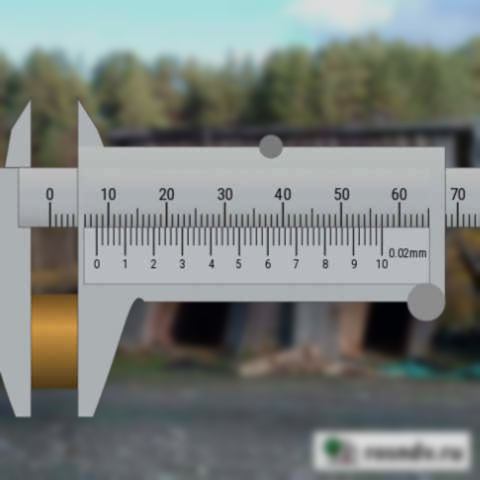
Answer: 8.0mm
